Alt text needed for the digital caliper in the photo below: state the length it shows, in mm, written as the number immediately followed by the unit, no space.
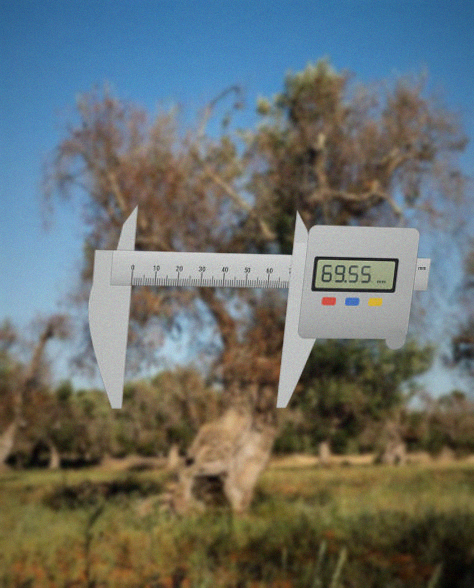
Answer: 69.55mm
